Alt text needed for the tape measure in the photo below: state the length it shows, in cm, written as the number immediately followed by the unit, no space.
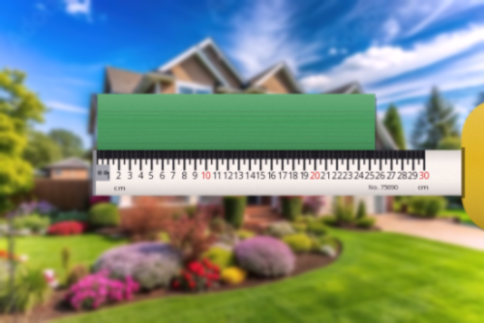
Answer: 25.5cm
